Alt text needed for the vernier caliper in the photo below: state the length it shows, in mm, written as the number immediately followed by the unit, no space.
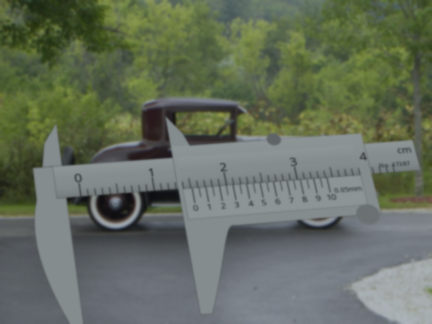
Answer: 15.2mm
